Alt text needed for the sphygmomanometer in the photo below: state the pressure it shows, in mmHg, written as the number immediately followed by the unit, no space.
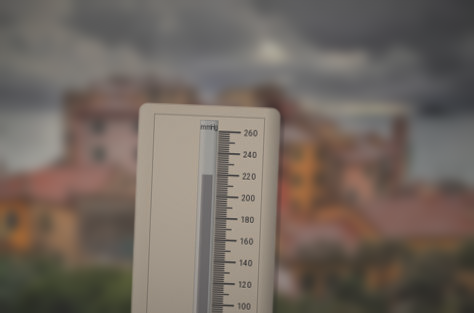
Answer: 220mmHg
